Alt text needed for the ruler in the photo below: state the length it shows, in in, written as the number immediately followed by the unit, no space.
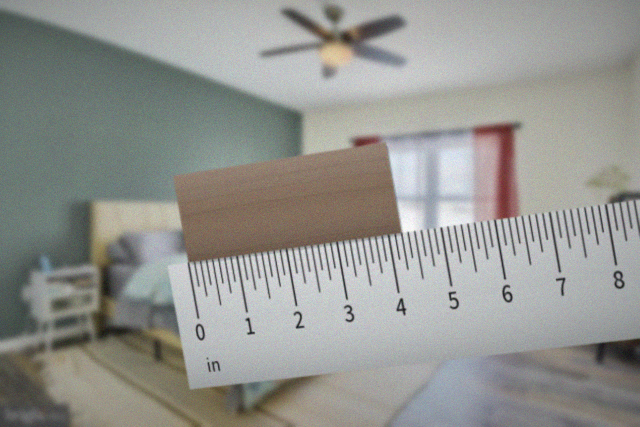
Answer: 4.25in
